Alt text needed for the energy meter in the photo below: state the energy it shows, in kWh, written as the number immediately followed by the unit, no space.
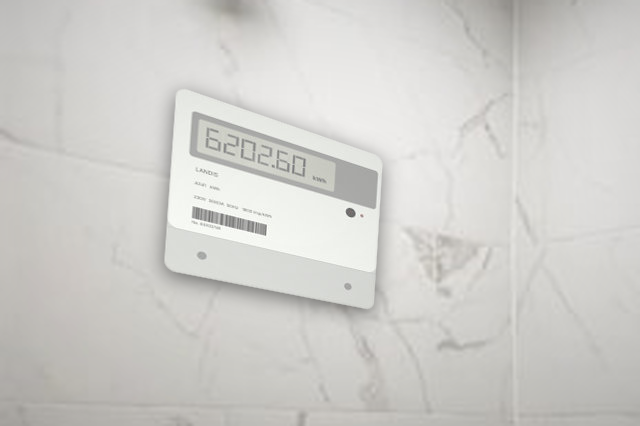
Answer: 6202.60kWh
